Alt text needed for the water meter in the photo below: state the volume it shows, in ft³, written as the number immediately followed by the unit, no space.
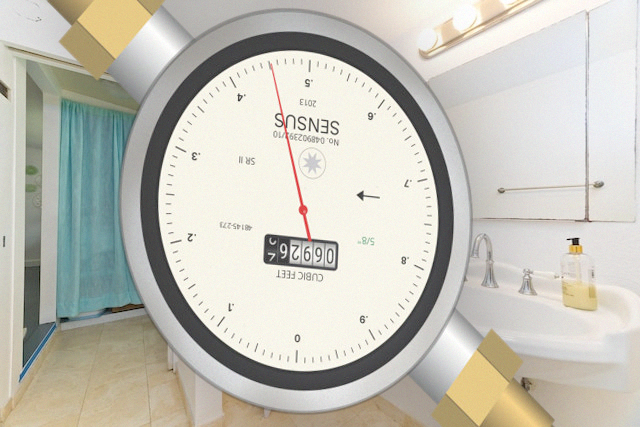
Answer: 69262.45ft³
